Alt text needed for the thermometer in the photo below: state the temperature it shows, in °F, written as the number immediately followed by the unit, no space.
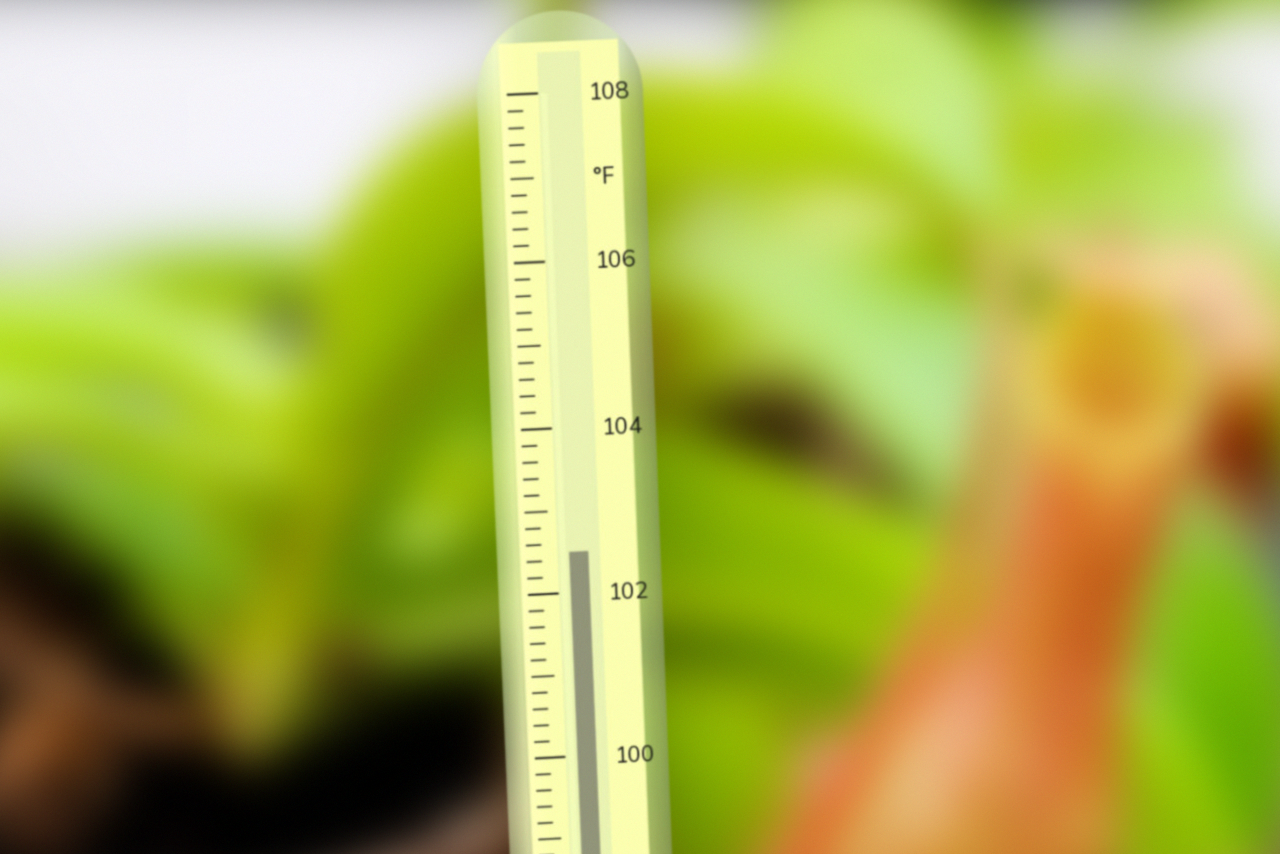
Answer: 102.5°F
